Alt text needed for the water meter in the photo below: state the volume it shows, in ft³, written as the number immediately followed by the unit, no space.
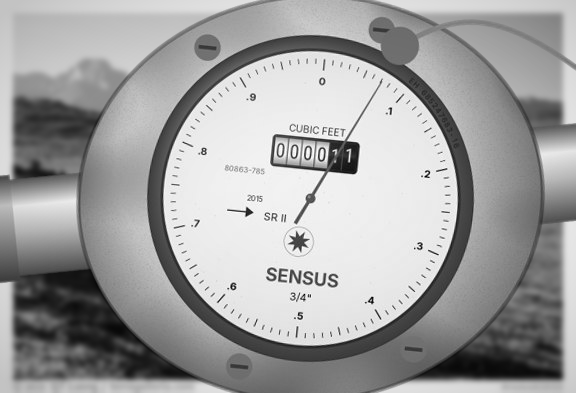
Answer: 11.07ft³
